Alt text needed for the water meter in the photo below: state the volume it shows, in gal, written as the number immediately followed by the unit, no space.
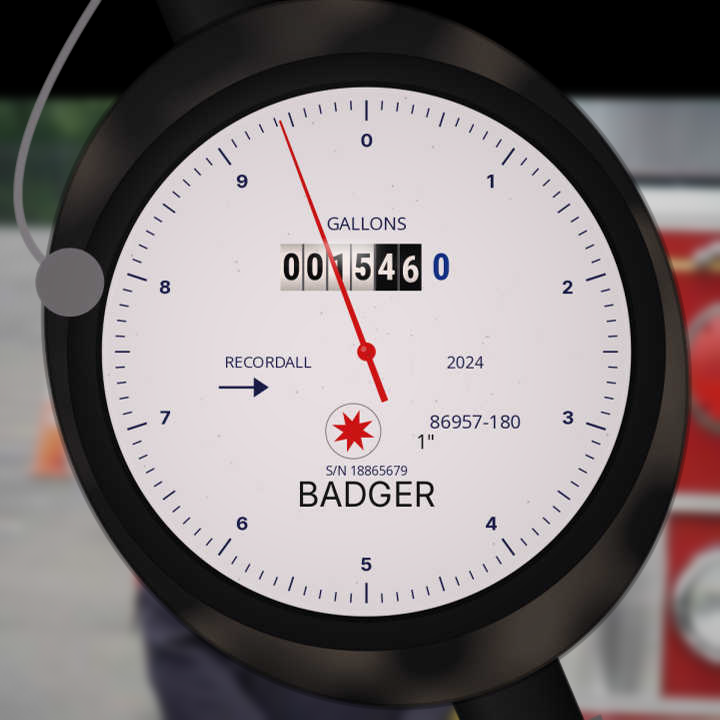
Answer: 15459.4gal
